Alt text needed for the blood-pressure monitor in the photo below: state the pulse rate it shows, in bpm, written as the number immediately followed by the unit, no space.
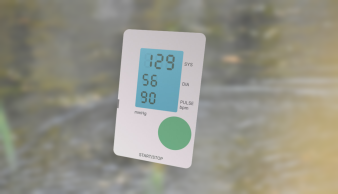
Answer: 90bpm
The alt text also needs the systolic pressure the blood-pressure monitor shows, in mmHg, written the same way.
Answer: 129mmHg
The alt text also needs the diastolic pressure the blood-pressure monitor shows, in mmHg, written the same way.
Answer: 56mmHg
